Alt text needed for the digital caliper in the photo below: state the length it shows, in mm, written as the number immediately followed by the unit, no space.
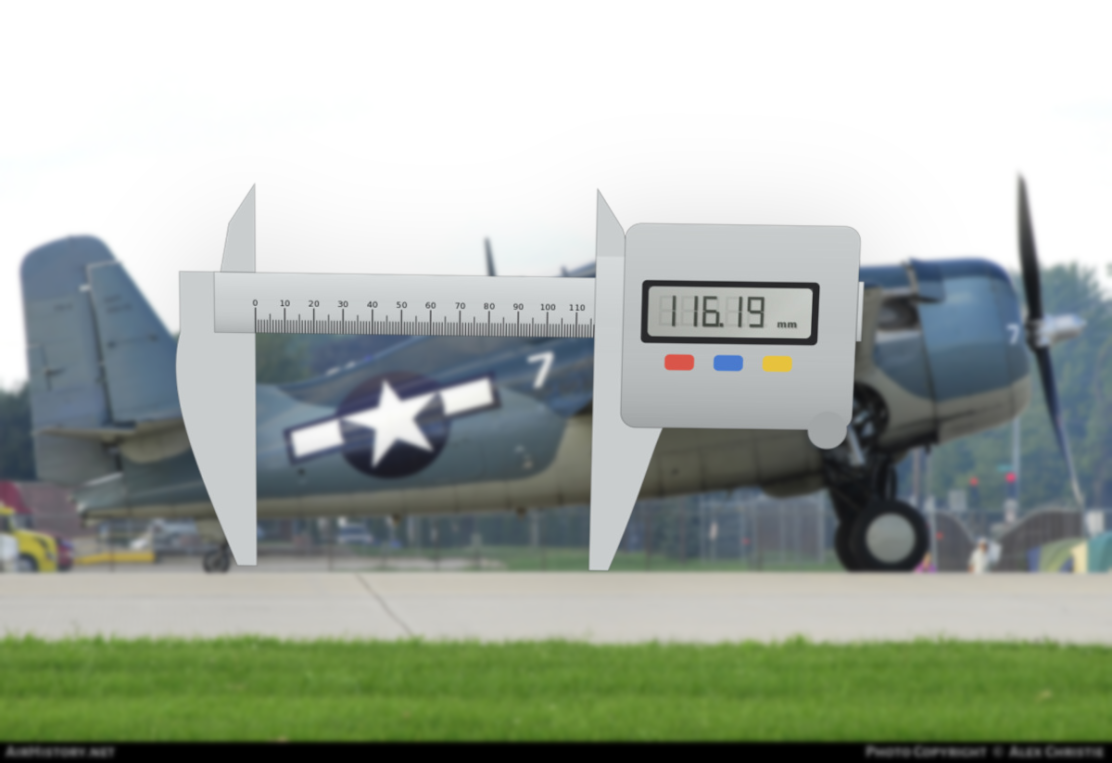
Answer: 116.19mm
